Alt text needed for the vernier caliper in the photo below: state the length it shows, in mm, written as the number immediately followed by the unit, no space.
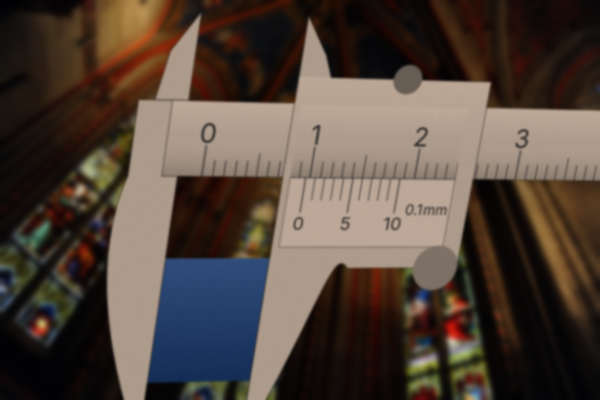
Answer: 9.6mm
